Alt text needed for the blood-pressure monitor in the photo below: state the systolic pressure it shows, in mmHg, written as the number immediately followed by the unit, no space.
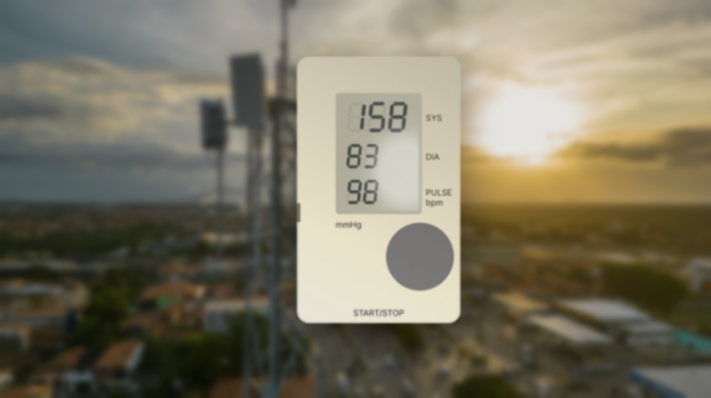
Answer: 158mmHg
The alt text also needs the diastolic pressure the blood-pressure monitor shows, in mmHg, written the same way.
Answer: 83mmHg
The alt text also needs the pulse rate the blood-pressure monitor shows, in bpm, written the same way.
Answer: 98bpm
